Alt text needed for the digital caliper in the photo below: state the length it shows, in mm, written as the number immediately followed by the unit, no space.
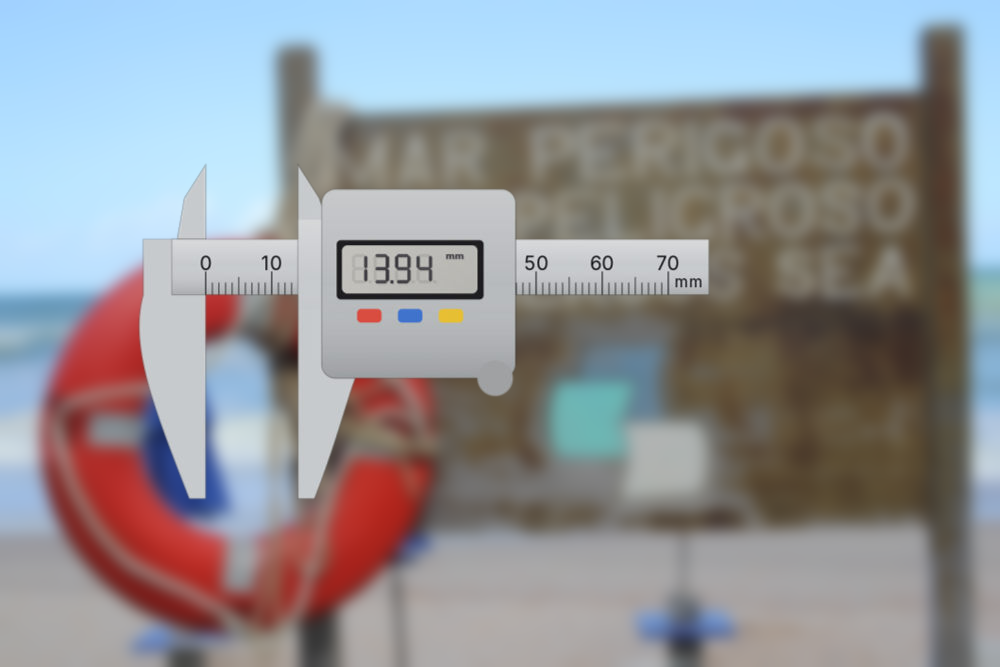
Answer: 13.94mm
